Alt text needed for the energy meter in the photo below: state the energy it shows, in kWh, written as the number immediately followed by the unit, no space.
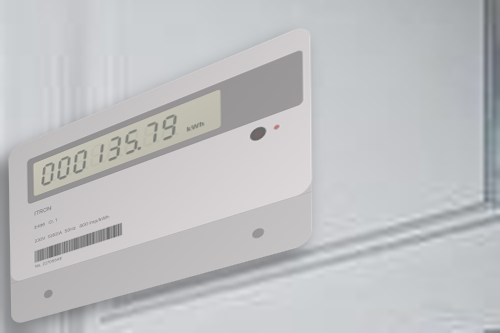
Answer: 135.79kWh
